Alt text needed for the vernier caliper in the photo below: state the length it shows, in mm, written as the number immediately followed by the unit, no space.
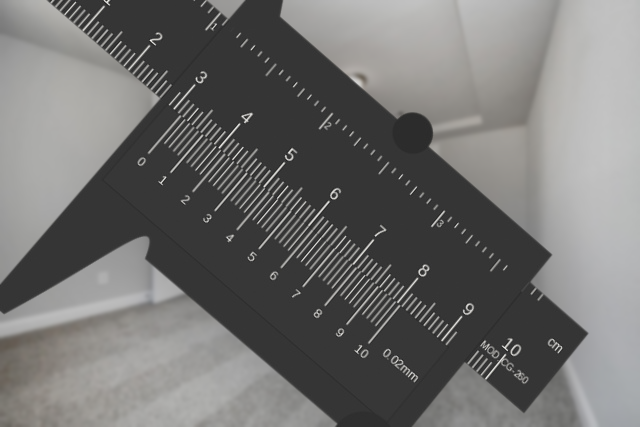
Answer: 31.6mm
